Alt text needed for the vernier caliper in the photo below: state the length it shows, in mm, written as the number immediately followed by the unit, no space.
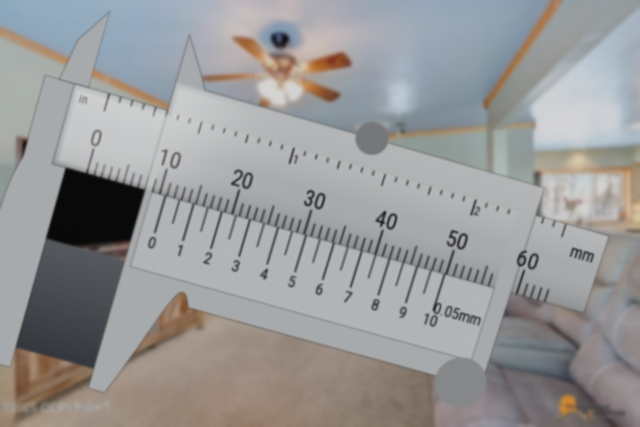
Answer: 10.8mm
